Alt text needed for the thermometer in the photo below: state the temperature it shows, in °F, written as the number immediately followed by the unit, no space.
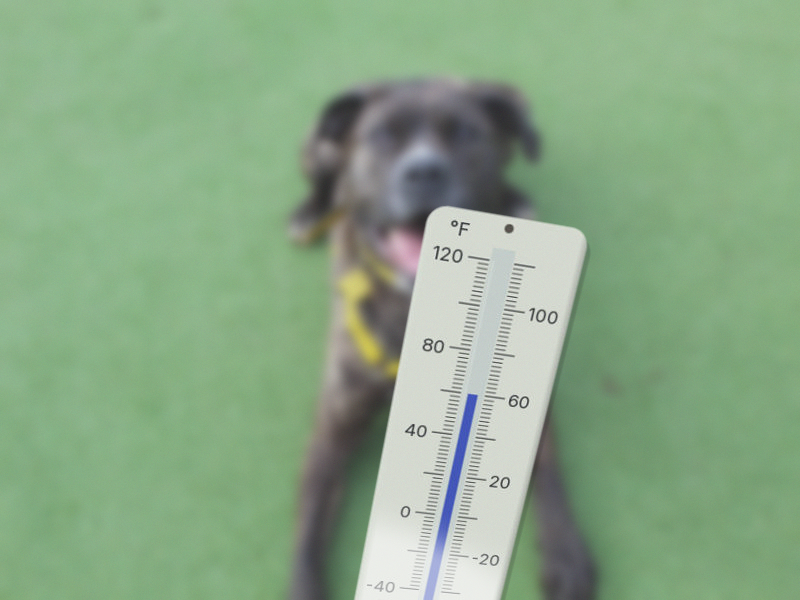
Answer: 60°F
